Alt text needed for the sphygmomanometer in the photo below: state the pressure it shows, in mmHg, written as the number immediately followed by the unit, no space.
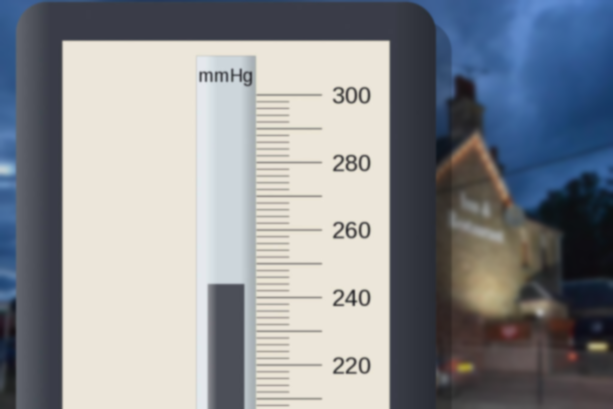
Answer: 244mmHg
